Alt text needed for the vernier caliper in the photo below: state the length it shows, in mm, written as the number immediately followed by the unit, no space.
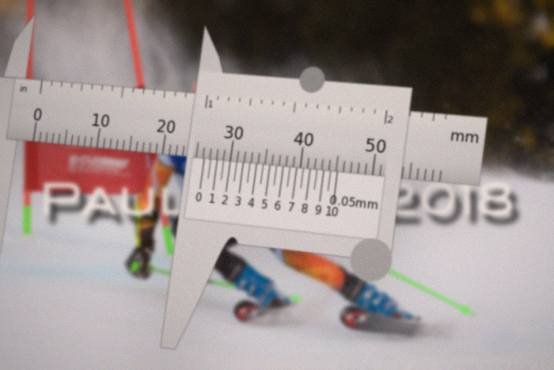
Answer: 26.2mm
